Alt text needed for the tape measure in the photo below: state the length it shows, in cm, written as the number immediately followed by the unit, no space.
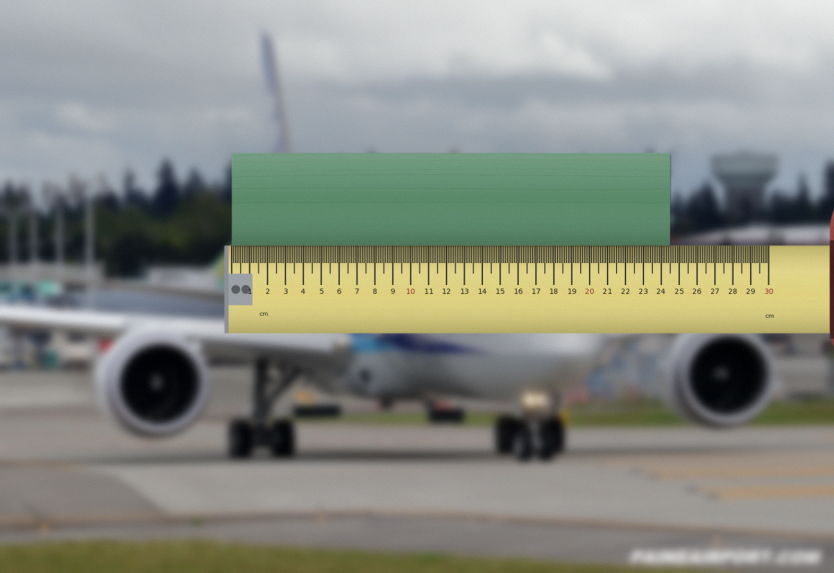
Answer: 24.5cm
